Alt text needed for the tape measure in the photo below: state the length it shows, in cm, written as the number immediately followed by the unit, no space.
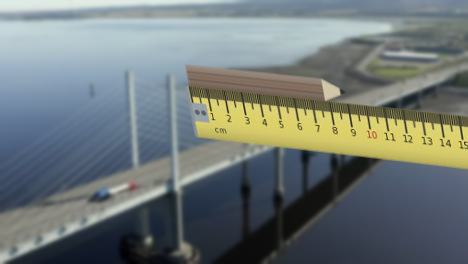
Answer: 9cm
